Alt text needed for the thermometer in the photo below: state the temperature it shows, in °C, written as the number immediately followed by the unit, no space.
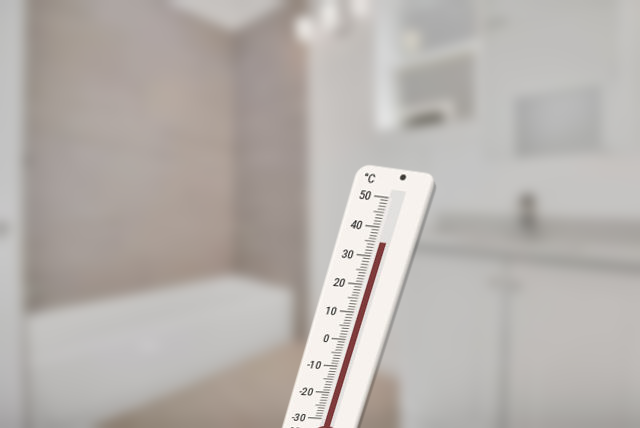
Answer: 35°C
